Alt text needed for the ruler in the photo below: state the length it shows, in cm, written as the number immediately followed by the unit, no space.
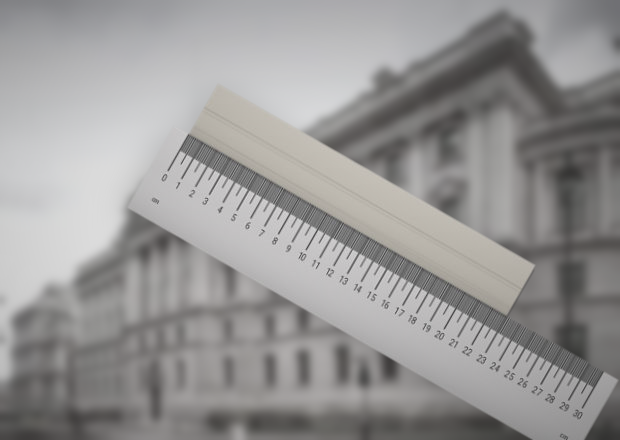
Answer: 23cm
